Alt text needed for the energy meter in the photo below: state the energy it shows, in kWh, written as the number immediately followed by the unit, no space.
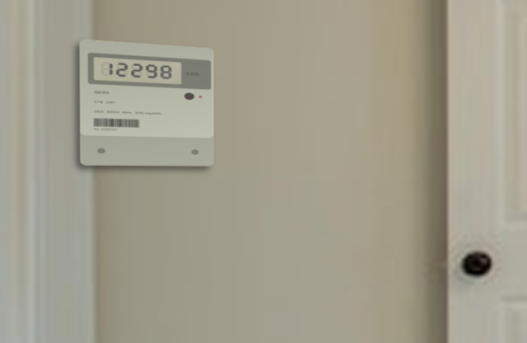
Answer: 12298kWh
